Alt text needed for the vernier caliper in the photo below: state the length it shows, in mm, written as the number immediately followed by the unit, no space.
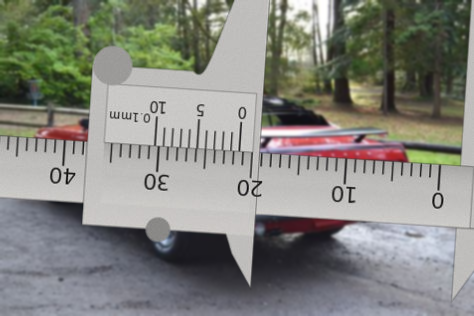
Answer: 21.4mm
